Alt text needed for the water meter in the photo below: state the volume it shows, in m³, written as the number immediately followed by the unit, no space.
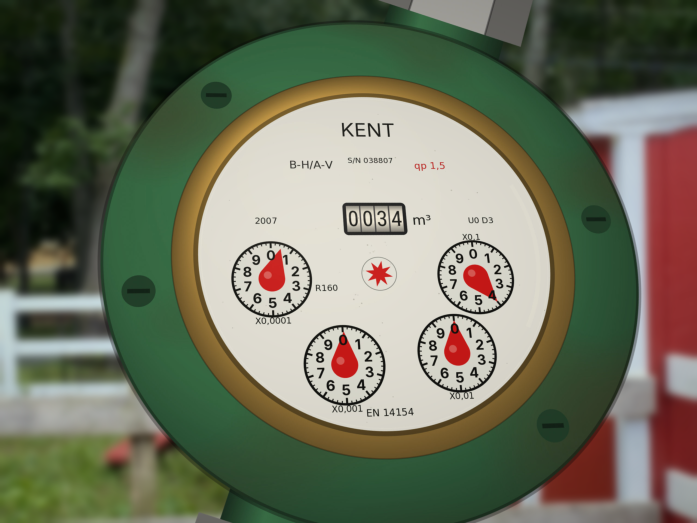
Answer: 34.4000m³
